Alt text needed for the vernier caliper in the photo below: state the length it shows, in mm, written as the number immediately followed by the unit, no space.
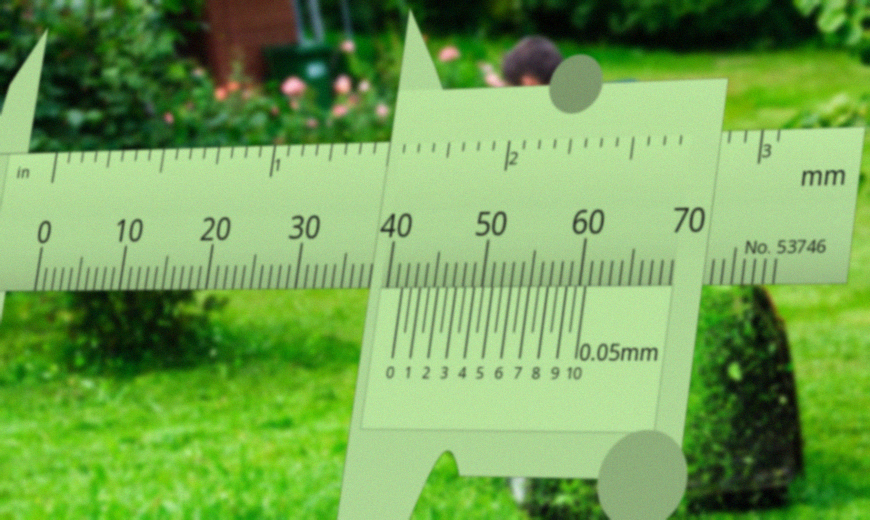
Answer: 41.6mm
